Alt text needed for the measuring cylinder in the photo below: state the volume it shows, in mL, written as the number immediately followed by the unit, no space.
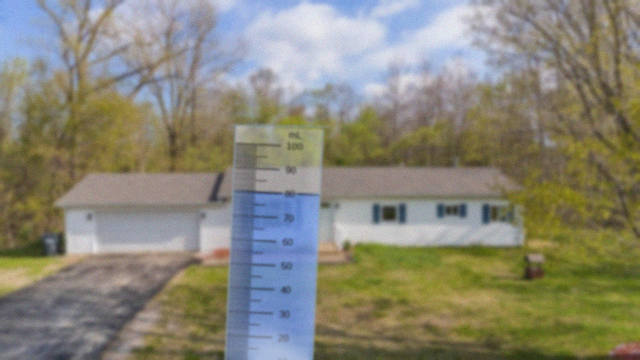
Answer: 80mL
